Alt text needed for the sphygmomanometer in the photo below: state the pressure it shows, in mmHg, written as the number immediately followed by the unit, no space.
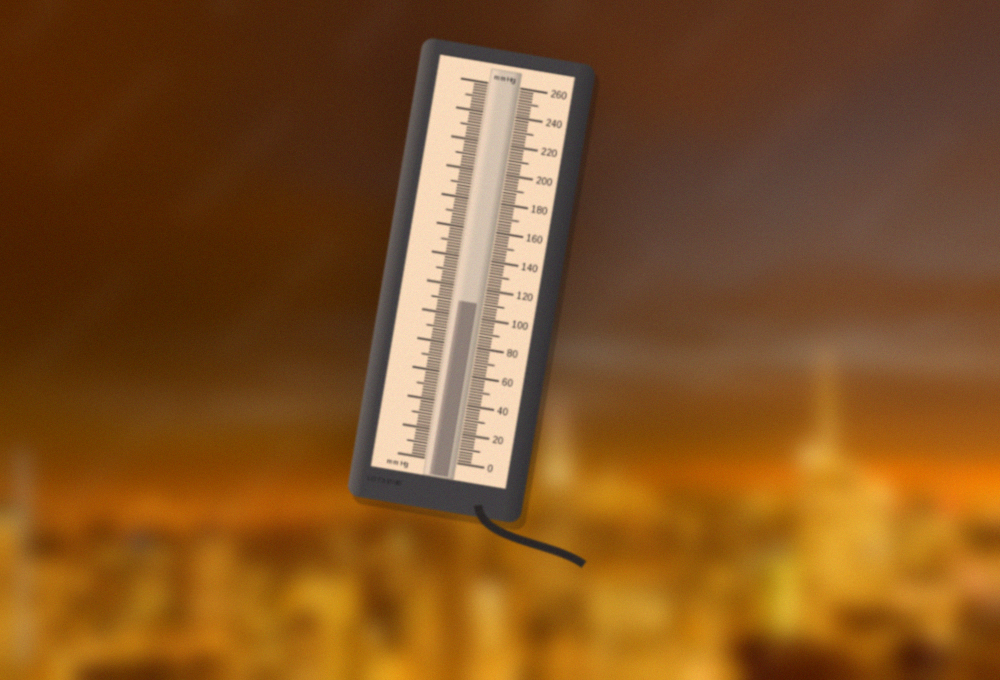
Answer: 110mmHg
